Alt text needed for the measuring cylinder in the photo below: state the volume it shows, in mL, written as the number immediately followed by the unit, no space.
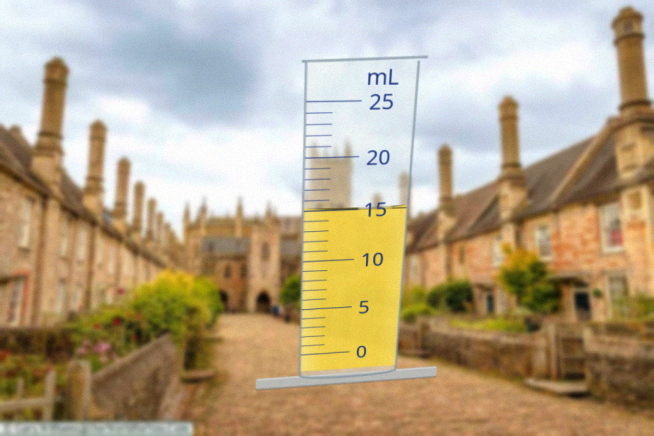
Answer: 15mL
